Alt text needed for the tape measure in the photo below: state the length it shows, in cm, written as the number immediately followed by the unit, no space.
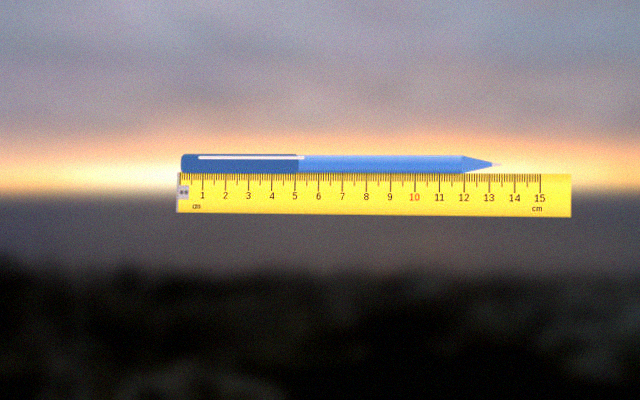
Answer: 13.5cm
